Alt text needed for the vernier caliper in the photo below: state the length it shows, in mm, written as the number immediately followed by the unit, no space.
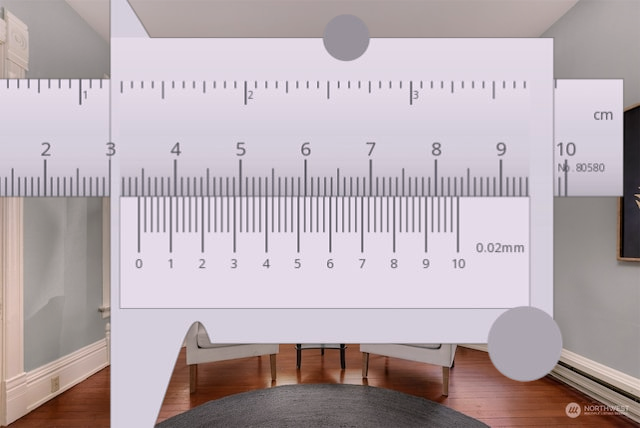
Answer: 34.4mm
